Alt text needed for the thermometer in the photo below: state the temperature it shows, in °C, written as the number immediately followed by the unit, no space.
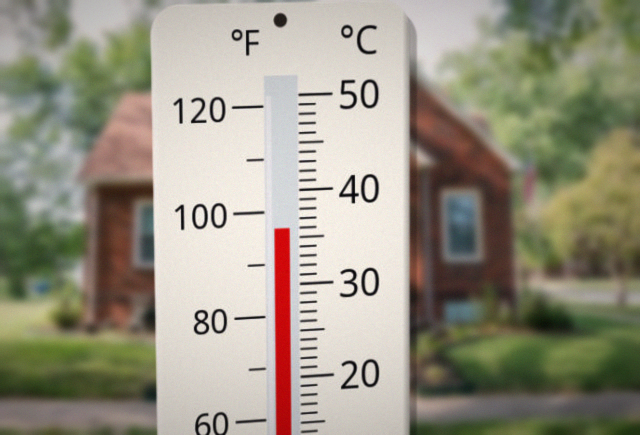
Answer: 36°C
